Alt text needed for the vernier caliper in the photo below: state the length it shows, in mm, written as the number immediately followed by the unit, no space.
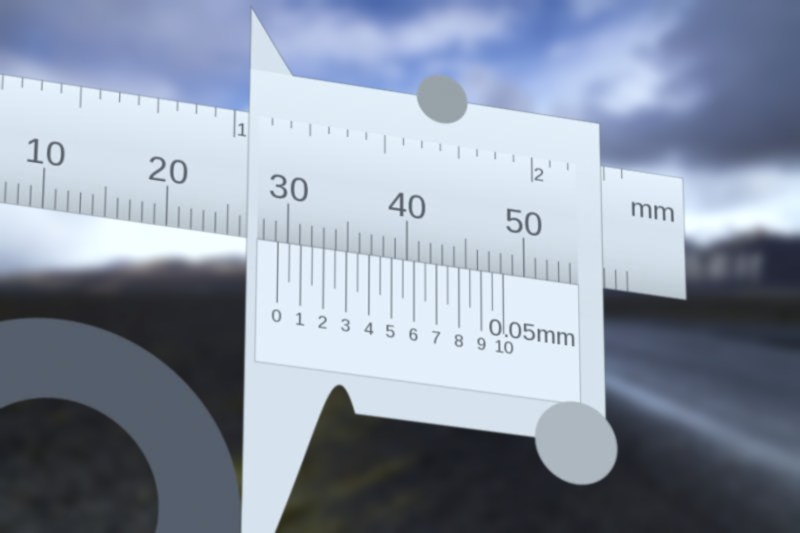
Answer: 29.2mm
